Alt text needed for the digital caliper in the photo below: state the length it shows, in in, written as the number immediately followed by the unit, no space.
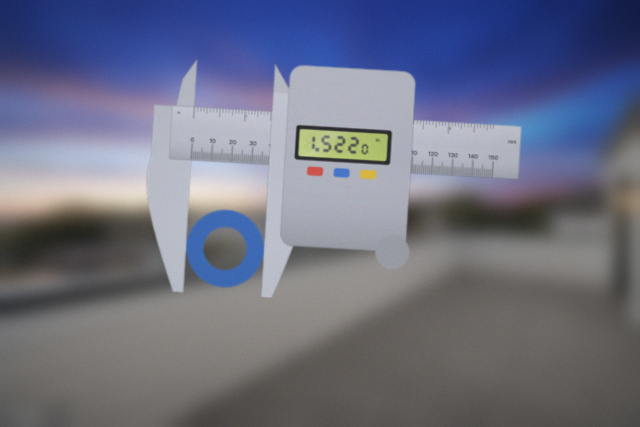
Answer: 1.5220in
